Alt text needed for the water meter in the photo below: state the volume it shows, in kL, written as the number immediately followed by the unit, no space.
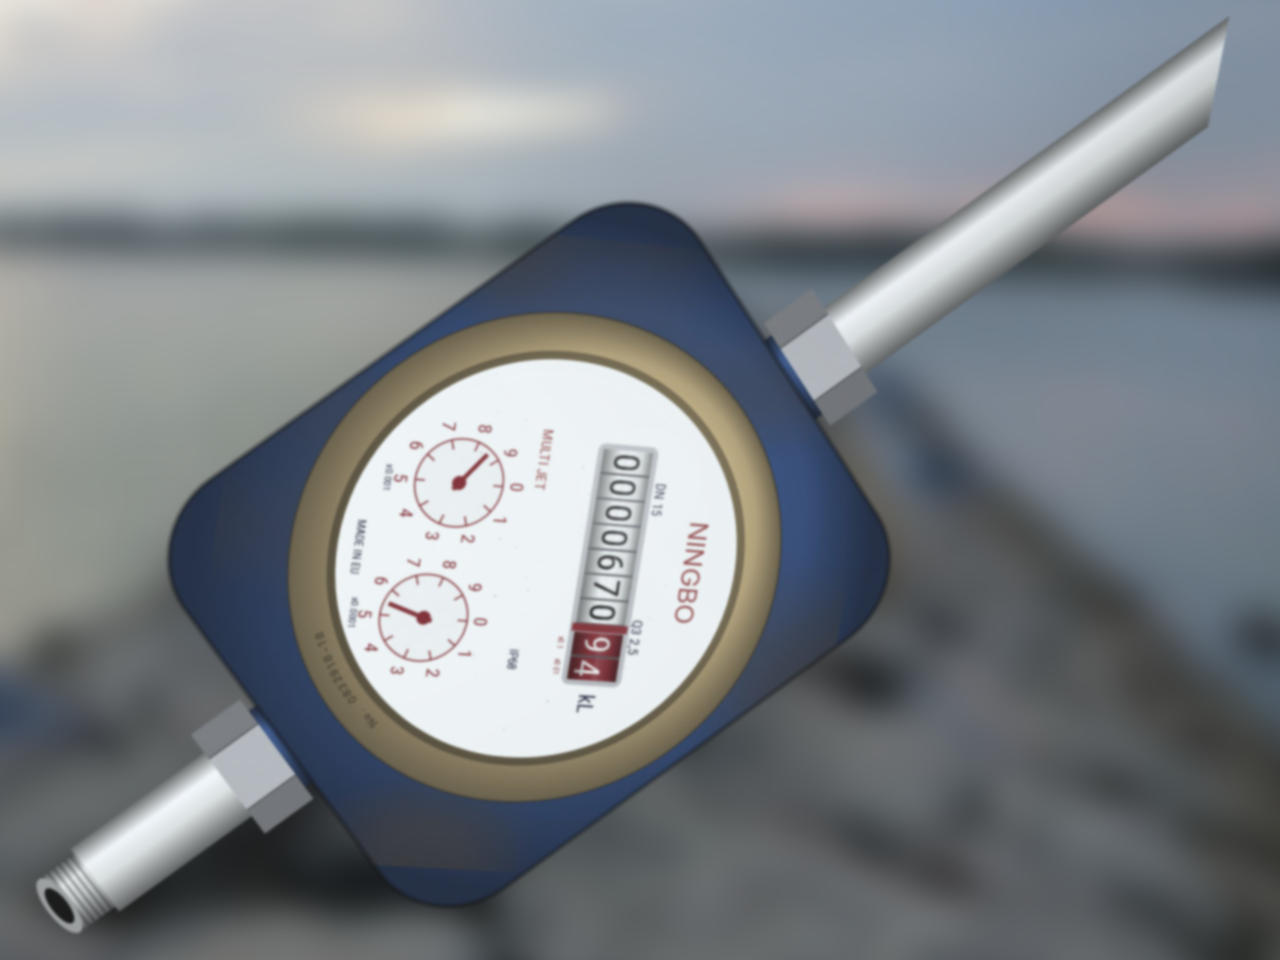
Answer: 670.9385kL
